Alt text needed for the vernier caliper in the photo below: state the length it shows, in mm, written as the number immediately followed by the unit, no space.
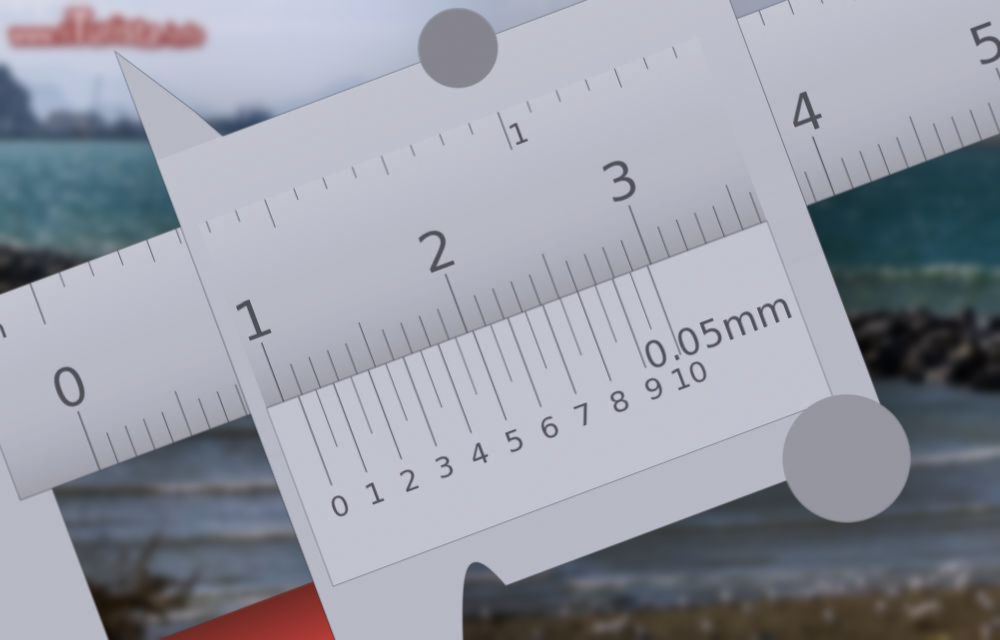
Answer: 10.8mm
